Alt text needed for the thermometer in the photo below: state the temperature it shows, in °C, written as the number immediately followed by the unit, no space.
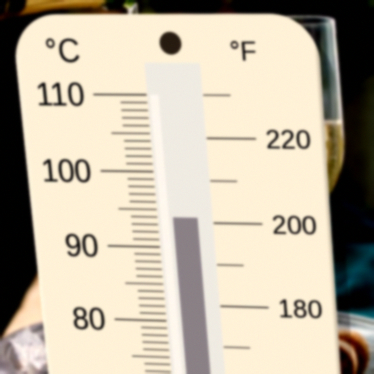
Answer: 94°C
